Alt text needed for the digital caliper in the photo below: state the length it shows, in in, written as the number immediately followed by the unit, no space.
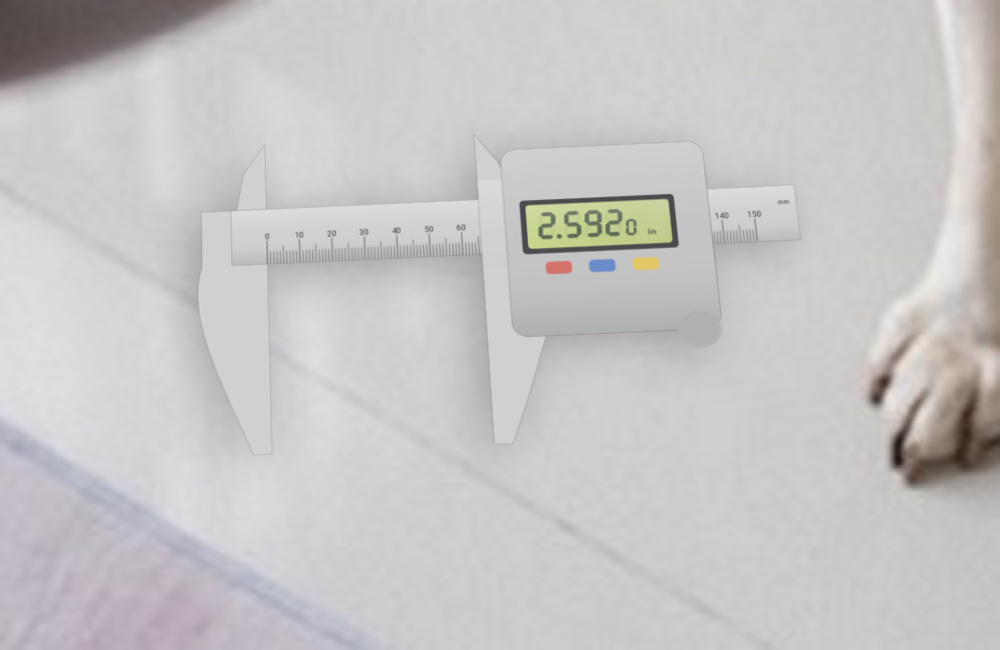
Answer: 2.5920in
